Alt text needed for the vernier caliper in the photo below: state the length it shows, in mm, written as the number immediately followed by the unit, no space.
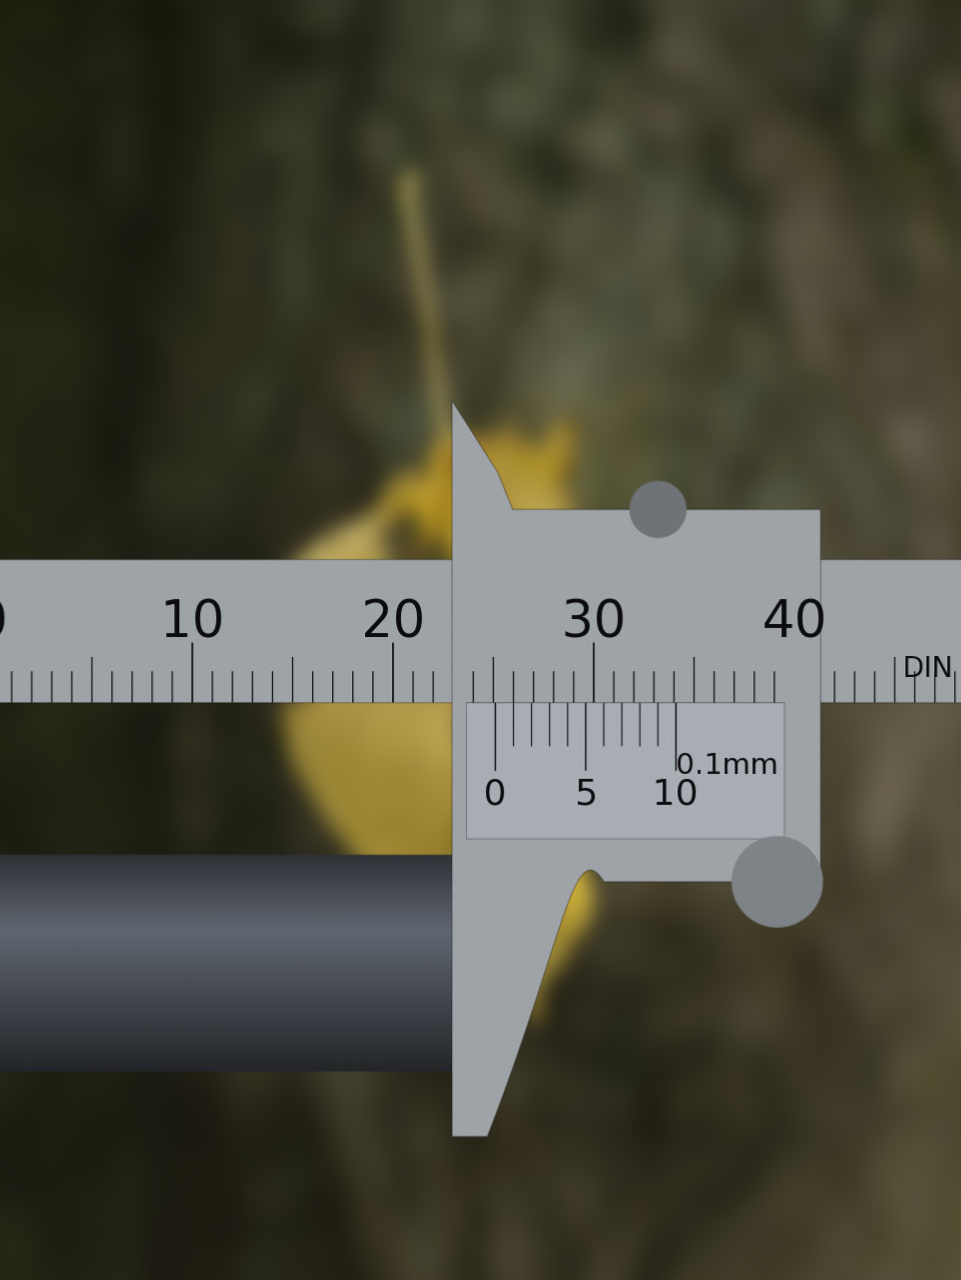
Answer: 25.1mm
